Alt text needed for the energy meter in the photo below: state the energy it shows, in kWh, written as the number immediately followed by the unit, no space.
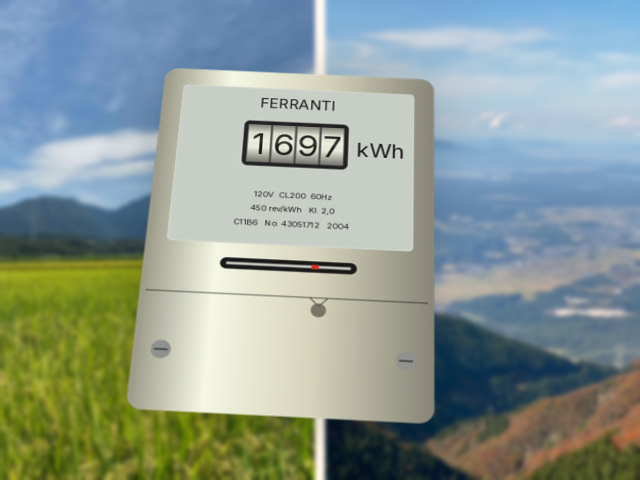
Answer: 1697kWh
